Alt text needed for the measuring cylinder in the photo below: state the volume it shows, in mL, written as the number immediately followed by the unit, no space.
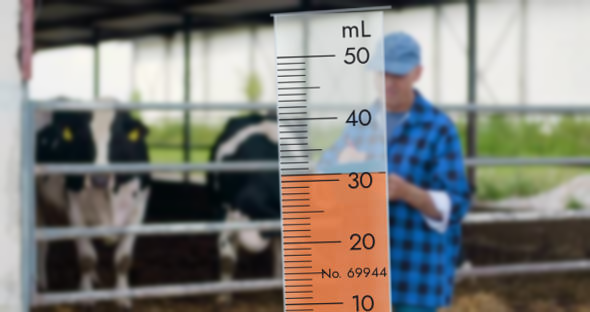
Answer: 31mL
